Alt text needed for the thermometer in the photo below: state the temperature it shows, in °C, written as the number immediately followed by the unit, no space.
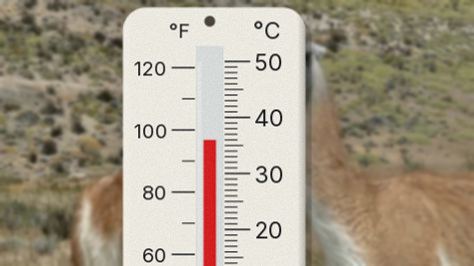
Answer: 36°C
